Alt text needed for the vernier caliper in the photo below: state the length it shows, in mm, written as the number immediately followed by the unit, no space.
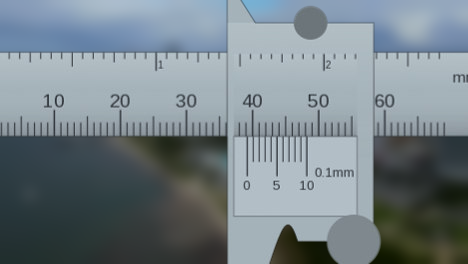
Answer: 39.2mm
